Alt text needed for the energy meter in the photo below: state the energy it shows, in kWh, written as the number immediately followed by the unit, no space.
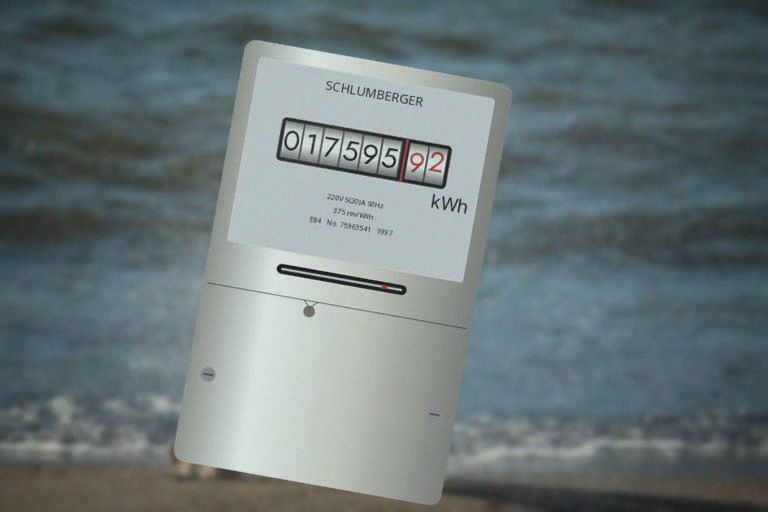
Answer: 17595.92kWh
